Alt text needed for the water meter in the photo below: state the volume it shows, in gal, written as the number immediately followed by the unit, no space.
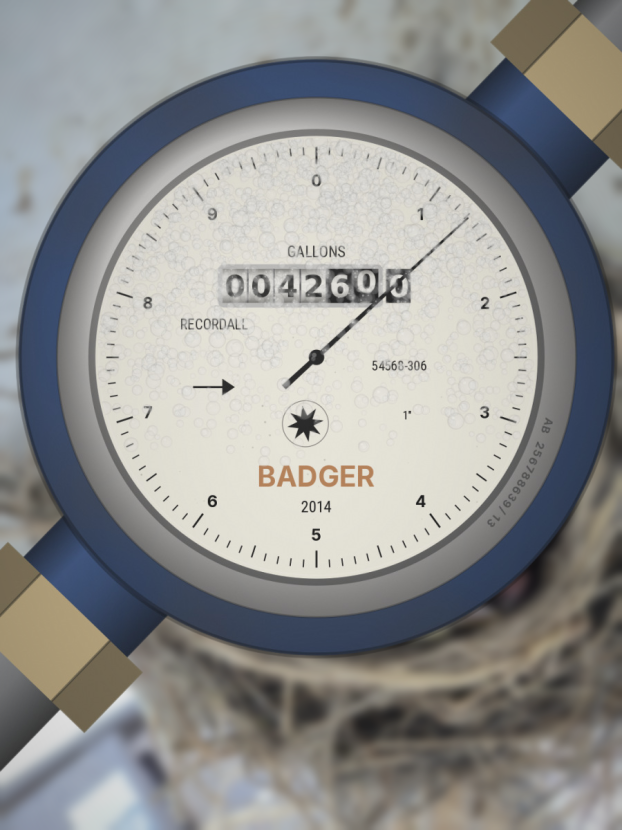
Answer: 42601.3gal
